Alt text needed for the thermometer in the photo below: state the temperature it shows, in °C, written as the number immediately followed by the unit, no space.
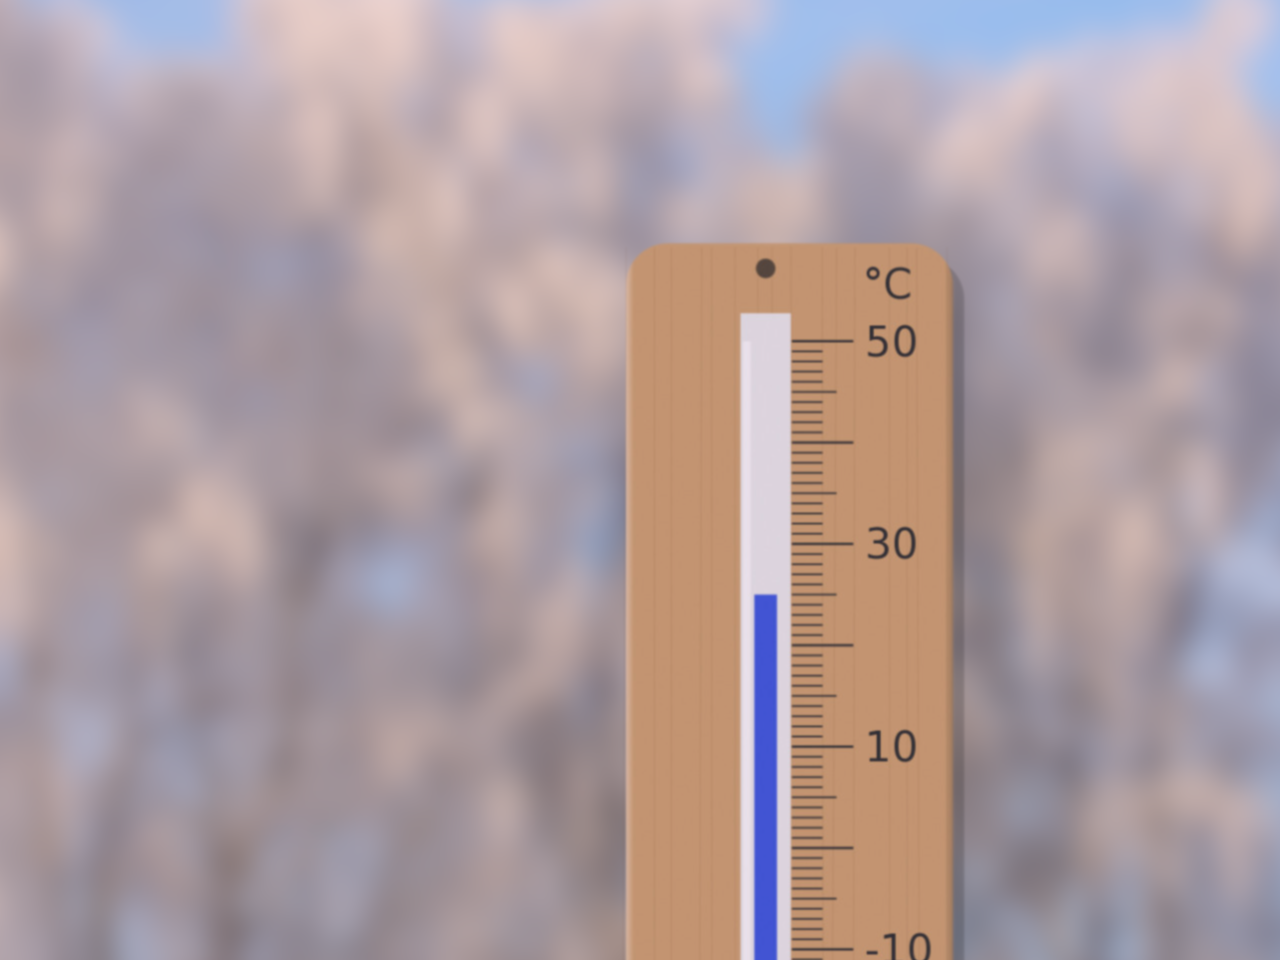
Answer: 25°C
